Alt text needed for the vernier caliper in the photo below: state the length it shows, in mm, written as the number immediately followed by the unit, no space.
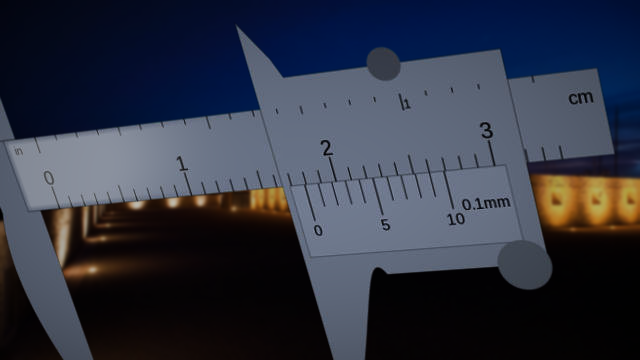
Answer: 17.9mm
